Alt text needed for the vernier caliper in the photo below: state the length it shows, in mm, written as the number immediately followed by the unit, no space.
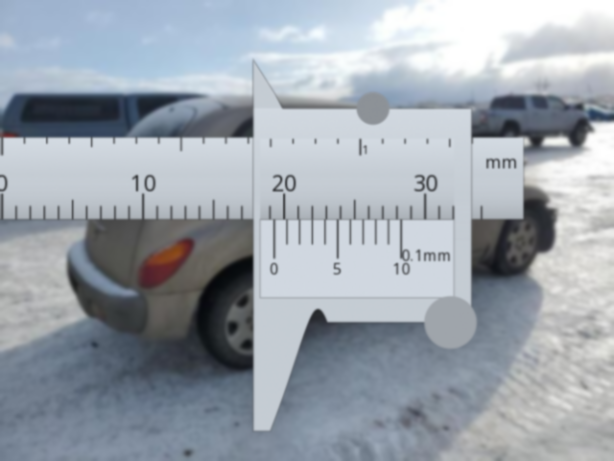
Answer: 19.3mm
